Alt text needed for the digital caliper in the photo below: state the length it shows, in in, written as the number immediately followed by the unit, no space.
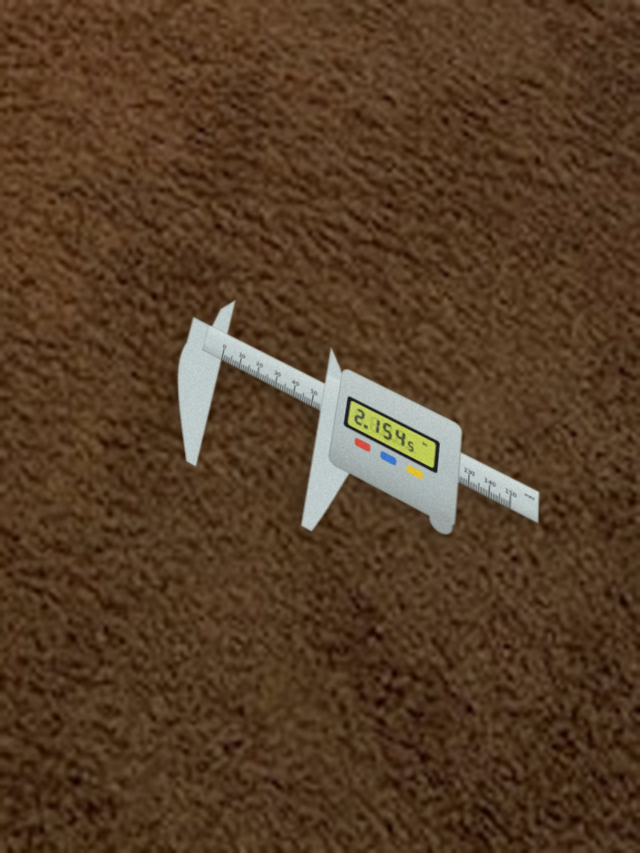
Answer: 2.1545in
